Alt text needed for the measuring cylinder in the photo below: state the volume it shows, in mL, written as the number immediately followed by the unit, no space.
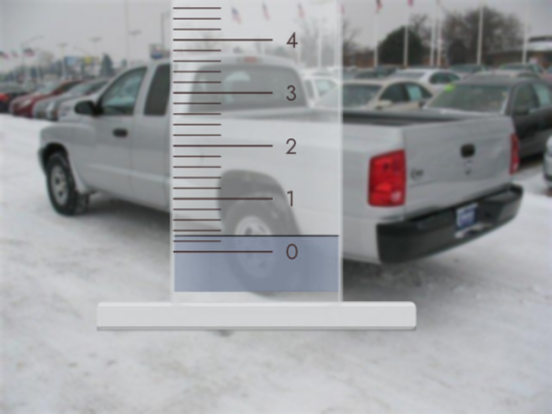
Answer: 0.3mL
